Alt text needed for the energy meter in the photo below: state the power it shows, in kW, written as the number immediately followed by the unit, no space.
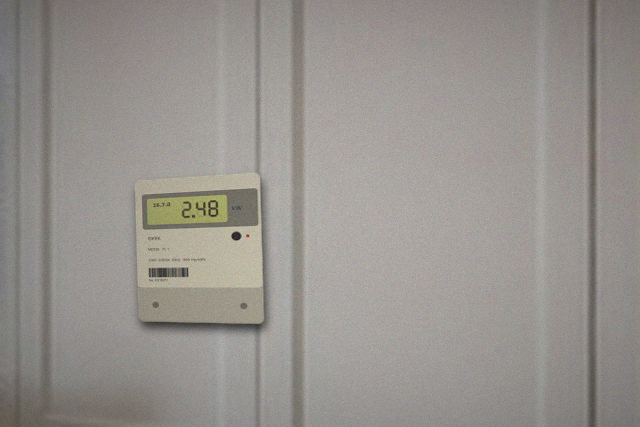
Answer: 2.48kW
